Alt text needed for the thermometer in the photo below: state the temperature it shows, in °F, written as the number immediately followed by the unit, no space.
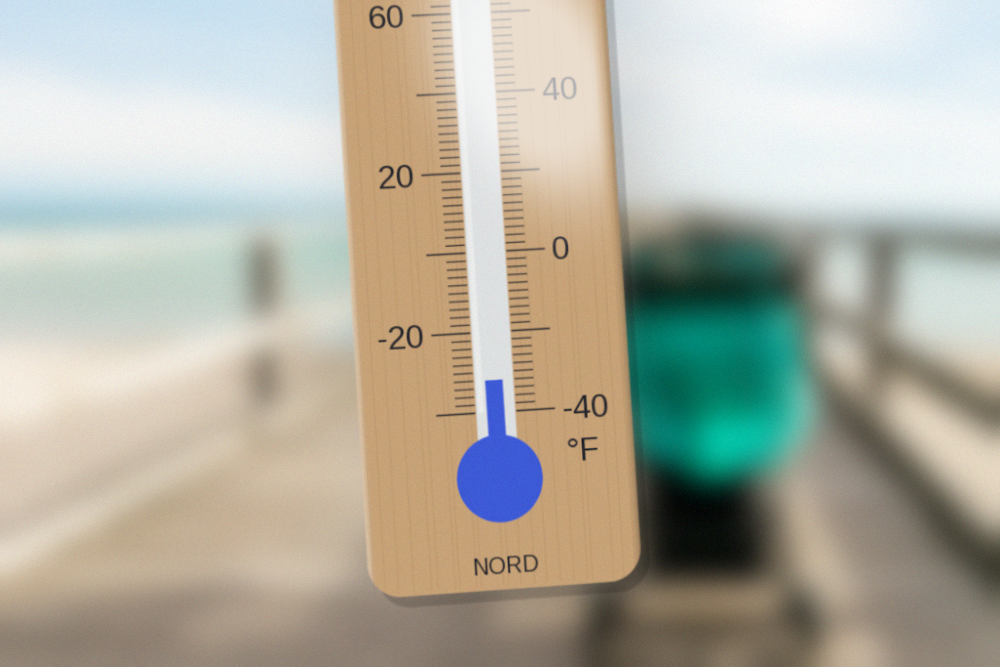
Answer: -32°F
